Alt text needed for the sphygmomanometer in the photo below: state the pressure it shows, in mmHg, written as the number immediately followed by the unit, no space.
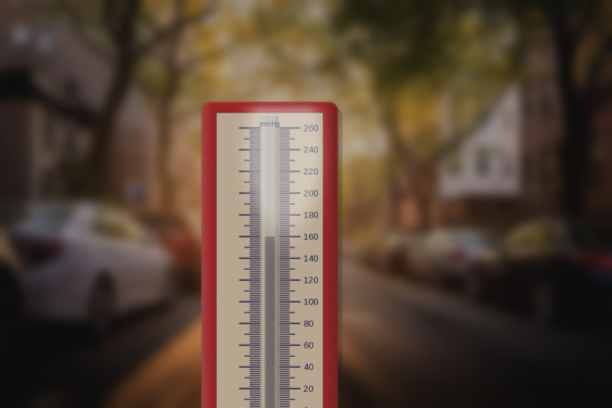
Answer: 160mmHg
